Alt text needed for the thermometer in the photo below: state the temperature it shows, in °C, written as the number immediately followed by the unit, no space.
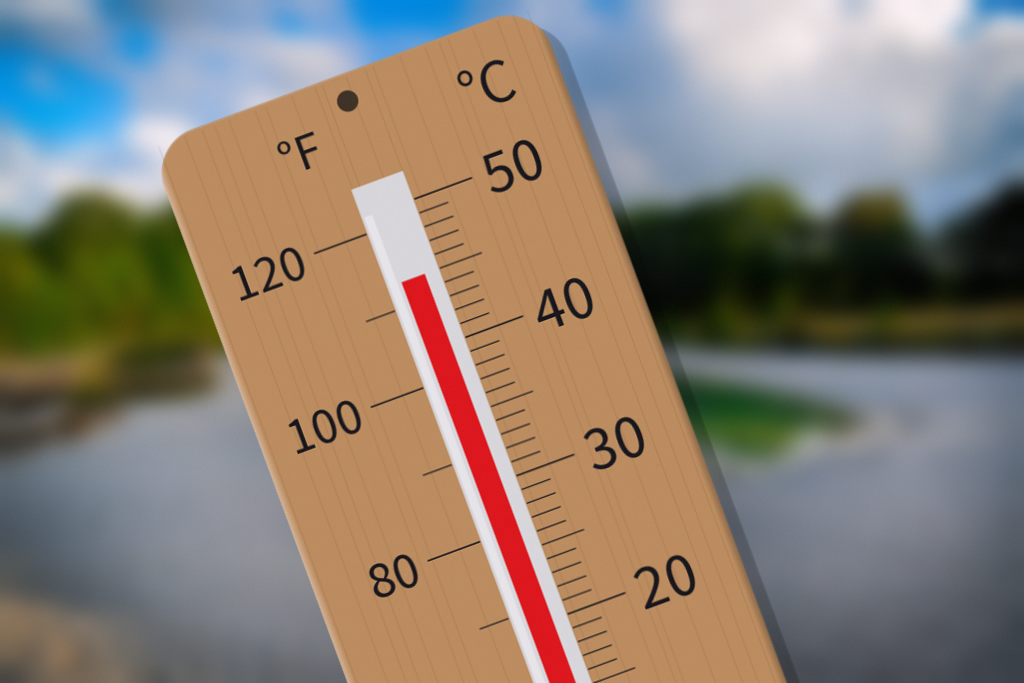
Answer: 45°C
